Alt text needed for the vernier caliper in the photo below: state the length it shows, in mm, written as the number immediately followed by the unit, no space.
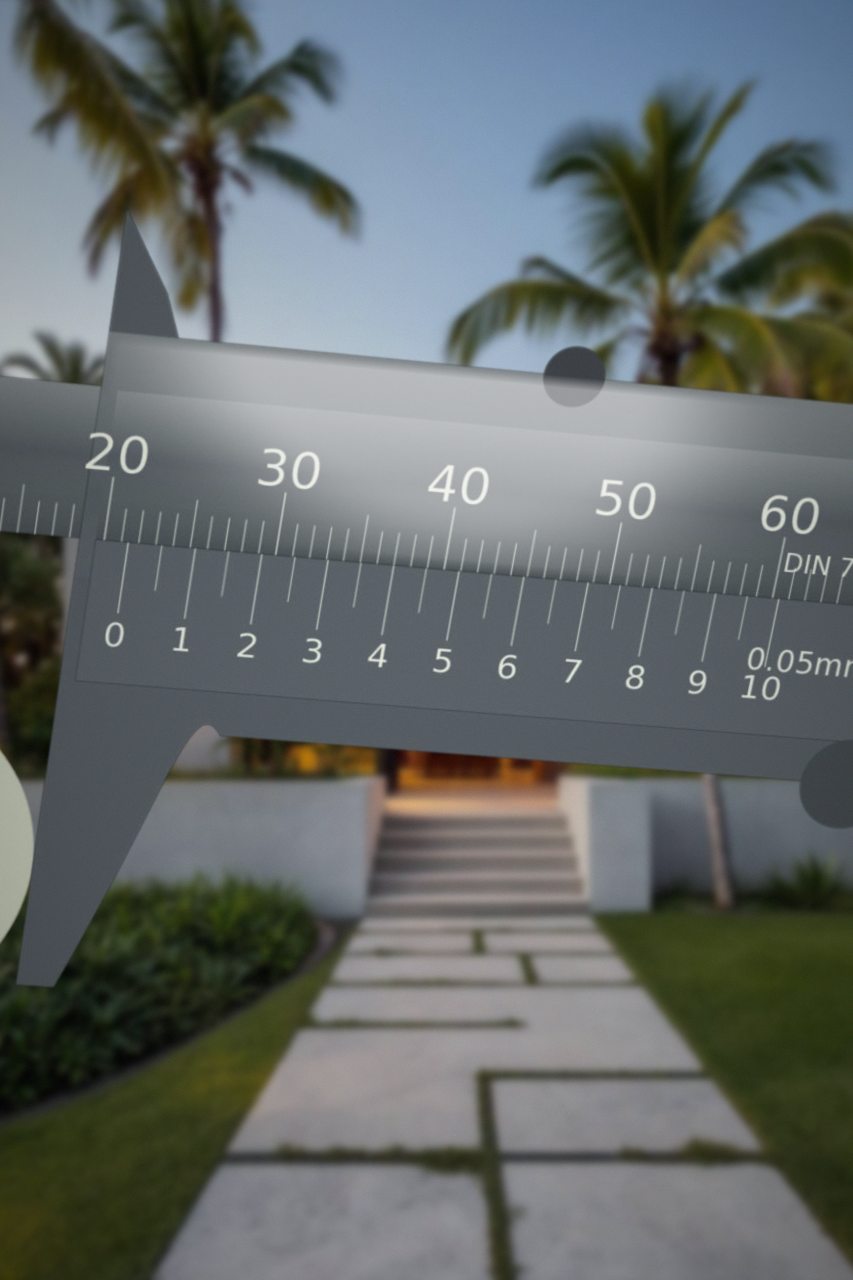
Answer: 21.4mm
